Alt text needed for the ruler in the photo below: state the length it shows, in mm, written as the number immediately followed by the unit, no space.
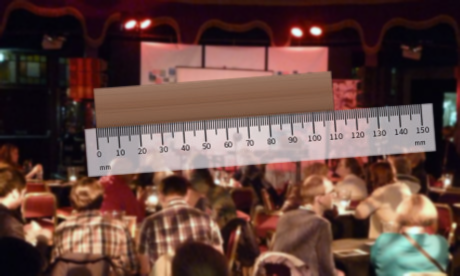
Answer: 110mm
